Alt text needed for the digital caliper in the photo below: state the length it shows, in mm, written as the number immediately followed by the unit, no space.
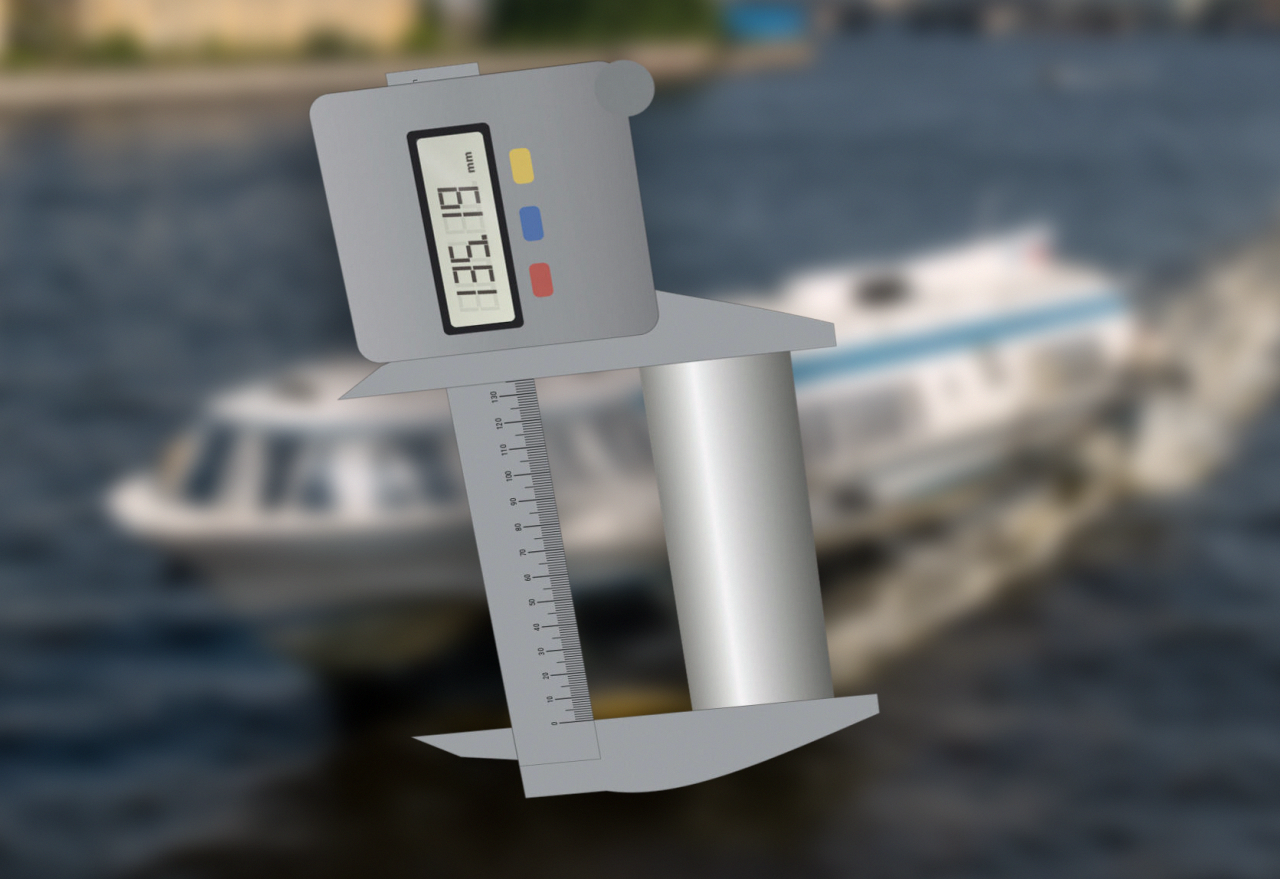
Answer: 135.19mm
